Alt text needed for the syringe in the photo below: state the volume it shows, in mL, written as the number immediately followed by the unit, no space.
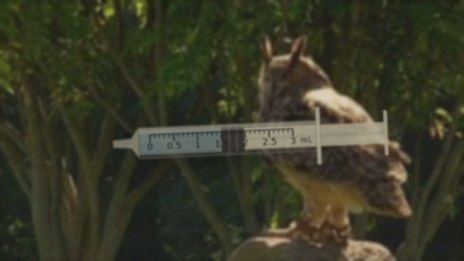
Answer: 1.5mL
